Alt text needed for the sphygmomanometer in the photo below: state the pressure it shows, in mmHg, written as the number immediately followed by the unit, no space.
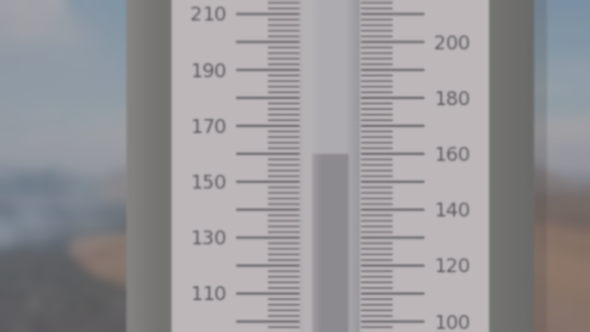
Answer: 160mmHg
